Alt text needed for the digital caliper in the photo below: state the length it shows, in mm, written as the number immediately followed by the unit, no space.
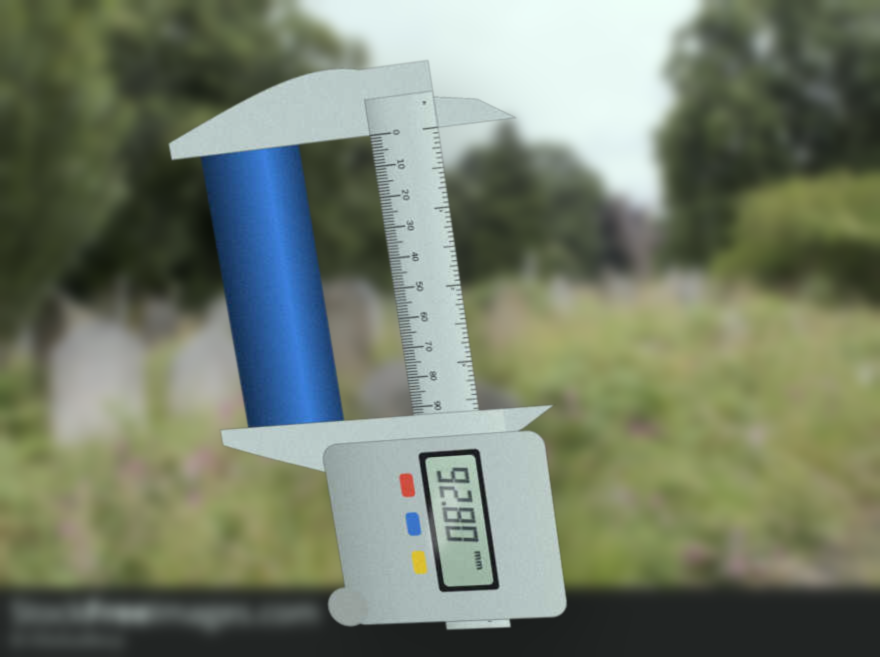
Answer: 92.80mm
